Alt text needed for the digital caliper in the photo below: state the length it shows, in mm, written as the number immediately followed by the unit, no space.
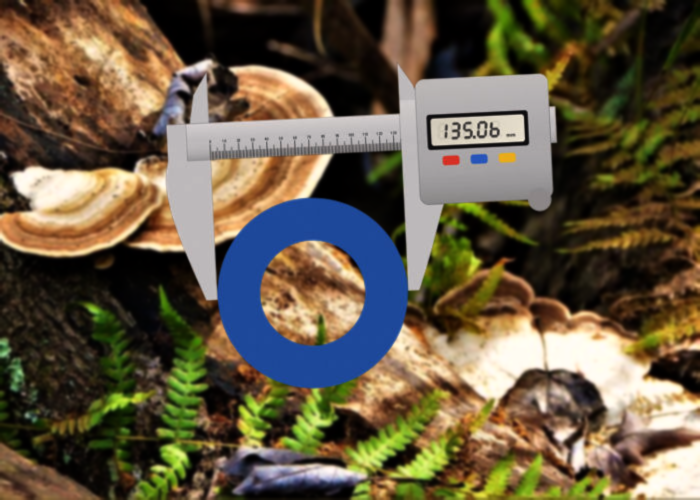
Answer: 135.06mm
